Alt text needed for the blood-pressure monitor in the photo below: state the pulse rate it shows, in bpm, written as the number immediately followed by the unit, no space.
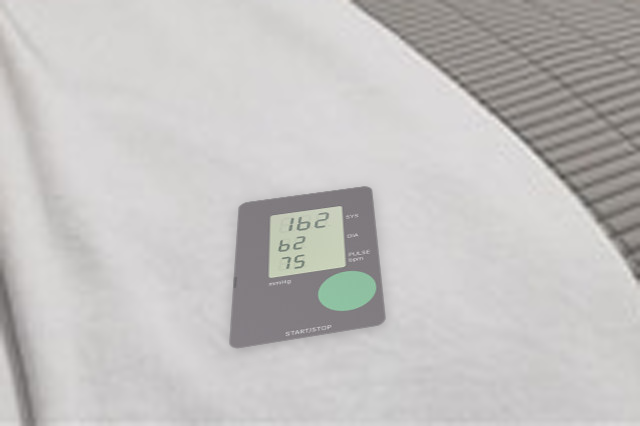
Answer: 75bpm
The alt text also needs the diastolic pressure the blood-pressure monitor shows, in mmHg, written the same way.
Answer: 62mmHg
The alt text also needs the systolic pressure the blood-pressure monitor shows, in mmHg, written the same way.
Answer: 162mmHg
